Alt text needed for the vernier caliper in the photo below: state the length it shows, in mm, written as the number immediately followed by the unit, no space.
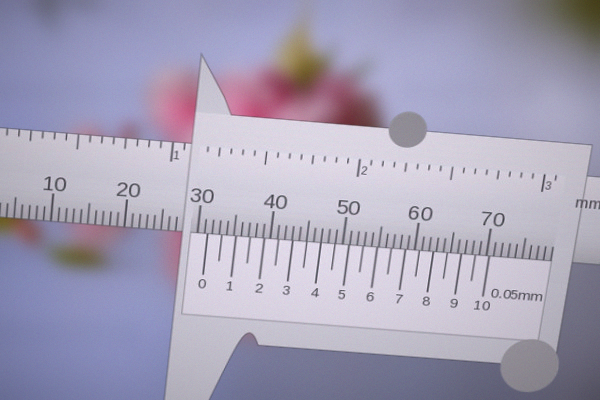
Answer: 31.4mm
